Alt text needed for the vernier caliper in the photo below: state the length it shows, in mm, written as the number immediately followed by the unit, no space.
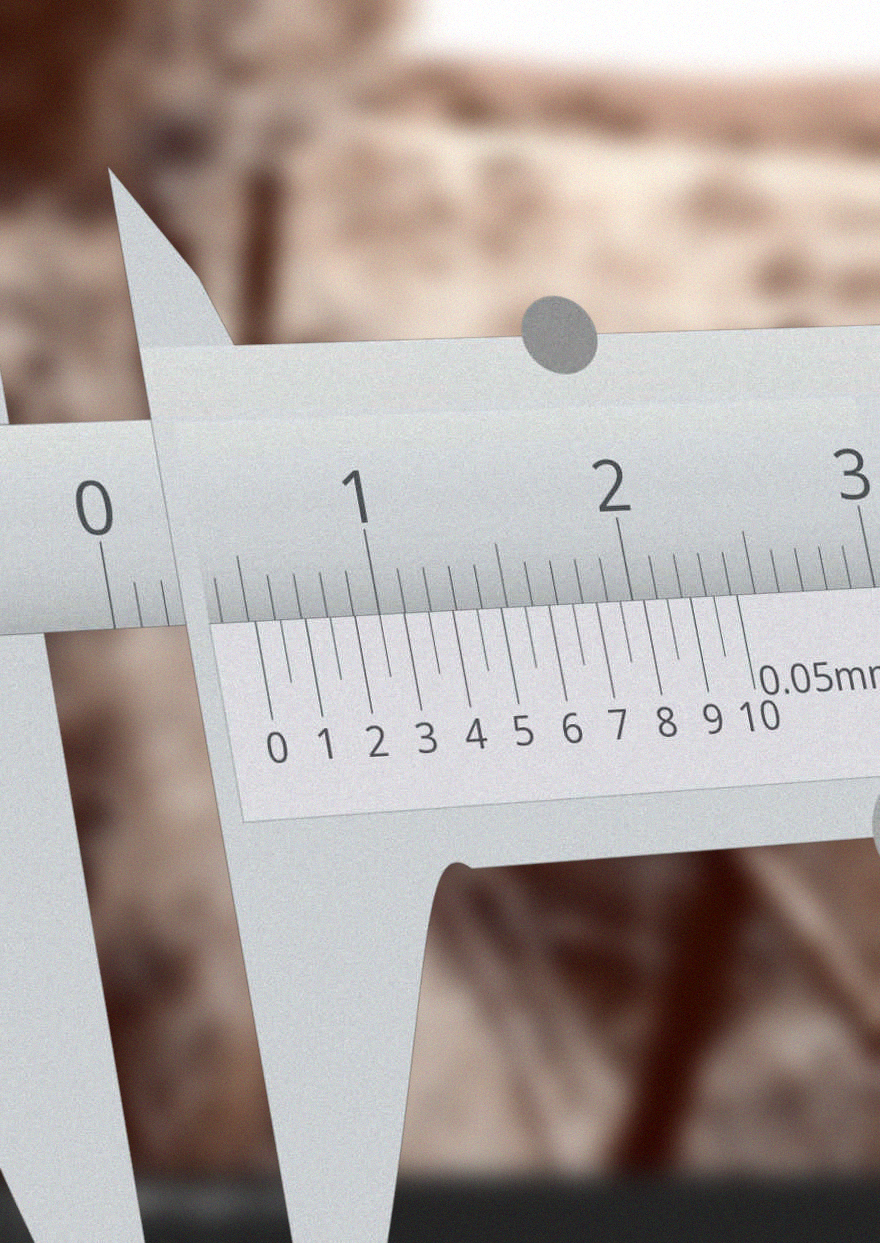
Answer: 5.25mm
